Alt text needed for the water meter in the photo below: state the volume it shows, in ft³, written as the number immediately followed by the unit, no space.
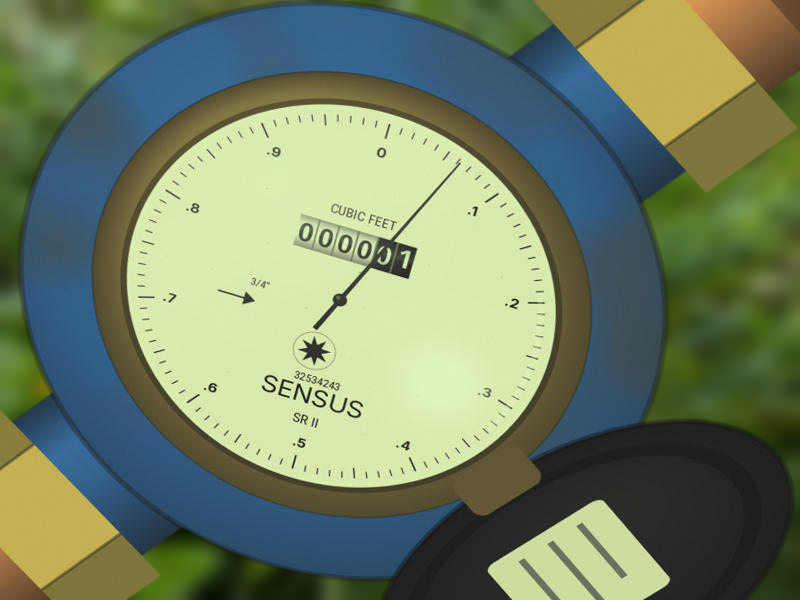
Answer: 1.06ft³
